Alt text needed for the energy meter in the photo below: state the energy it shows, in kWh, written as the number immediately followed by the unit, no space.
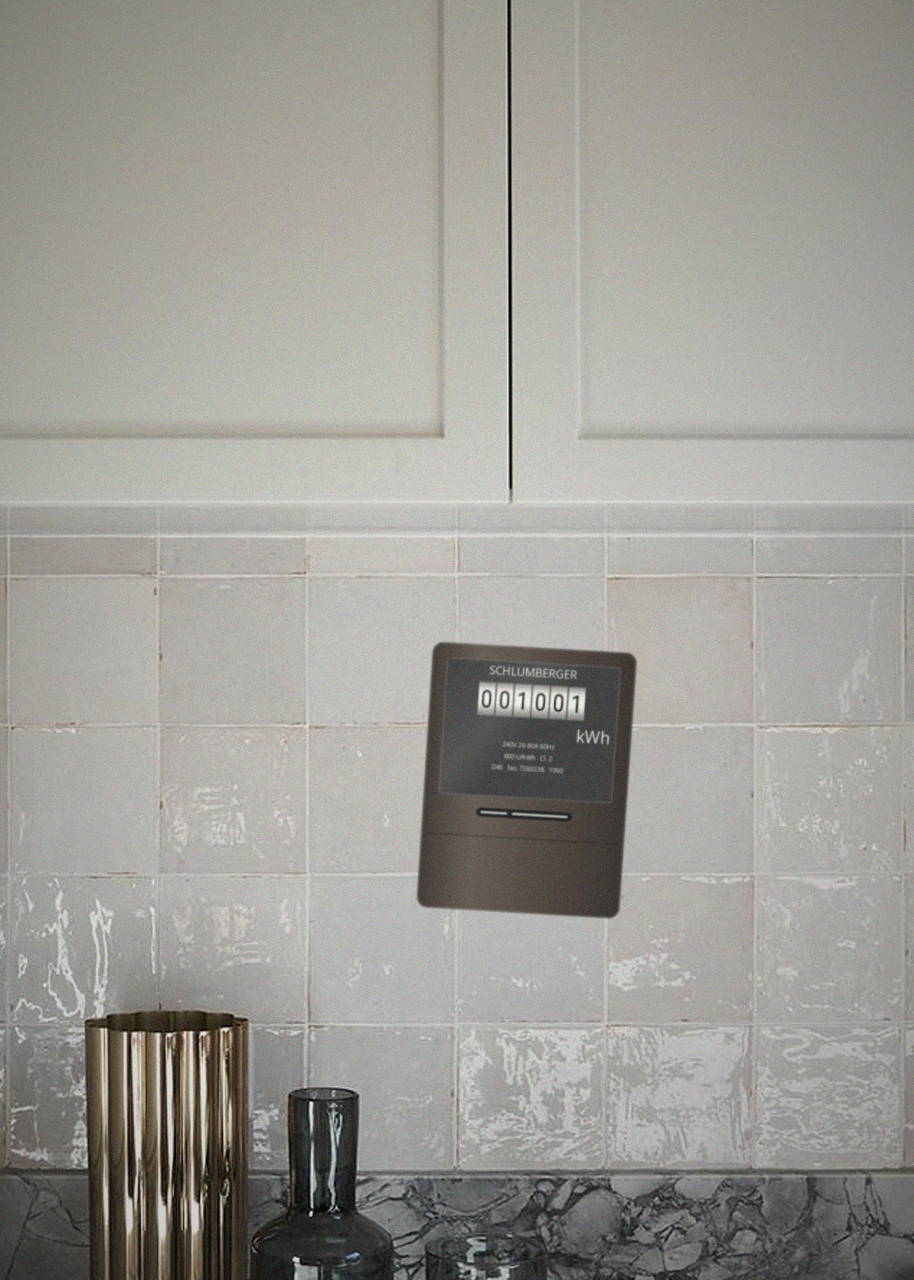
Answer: 1001kWh
